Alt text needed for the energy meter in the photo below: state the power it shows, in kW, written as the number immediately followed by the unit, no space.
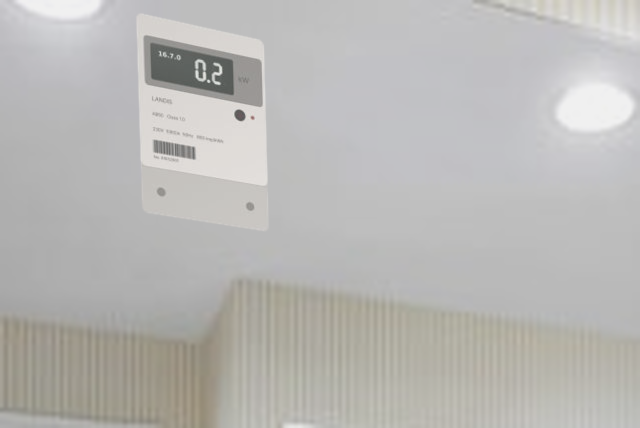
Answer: 0.2kW
